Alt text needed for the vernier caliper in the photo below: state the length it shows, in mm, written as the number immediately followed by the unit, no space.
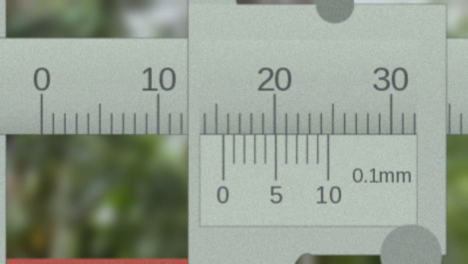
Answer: 15.6mm
